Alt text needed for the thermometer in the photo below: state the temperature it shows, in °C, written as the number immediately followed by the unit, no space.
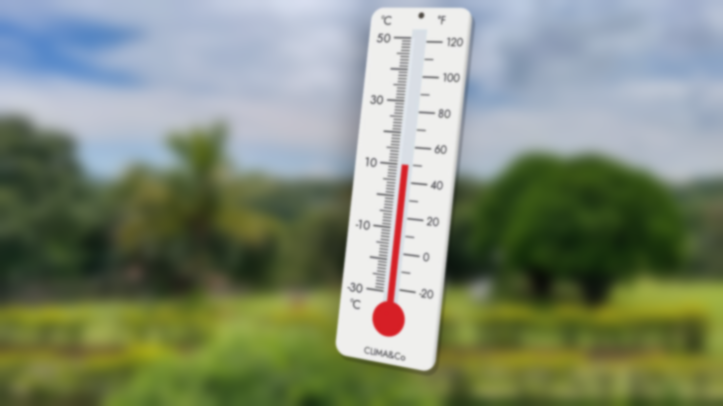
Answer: 10°C
